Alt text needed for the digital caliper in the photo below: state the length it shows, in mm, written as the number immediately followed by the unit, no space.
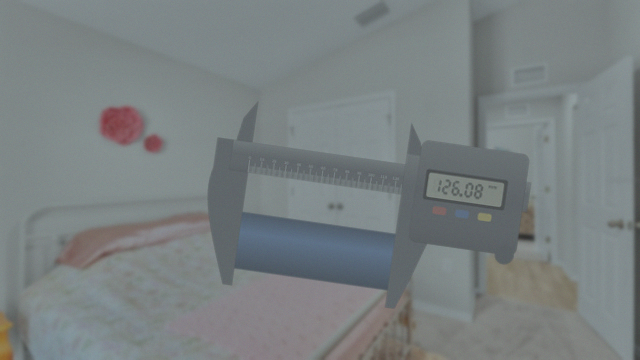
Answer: 126.08mm
